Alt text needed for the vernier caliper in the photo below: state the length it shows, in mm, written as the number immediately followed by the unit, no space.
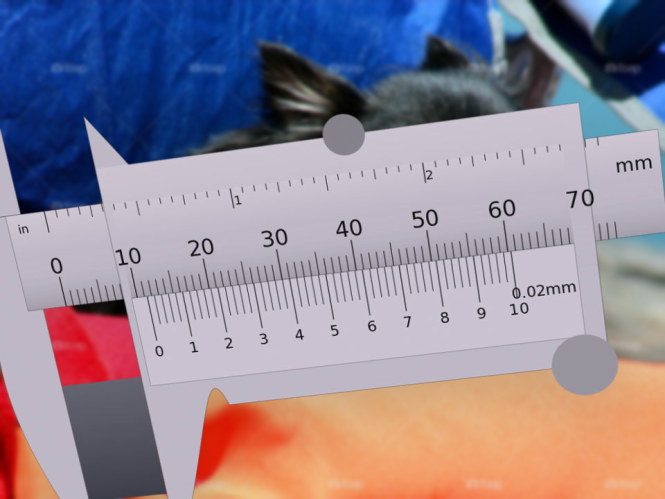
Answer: 11.4mm
